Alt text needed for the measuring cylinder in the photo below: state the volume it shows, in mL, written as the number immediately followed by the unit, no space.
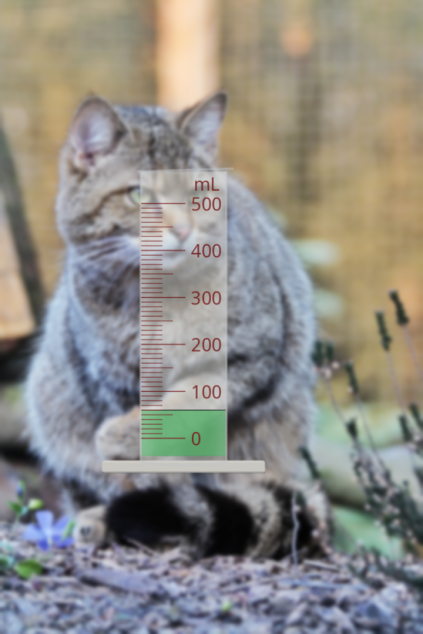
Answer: 60mL
